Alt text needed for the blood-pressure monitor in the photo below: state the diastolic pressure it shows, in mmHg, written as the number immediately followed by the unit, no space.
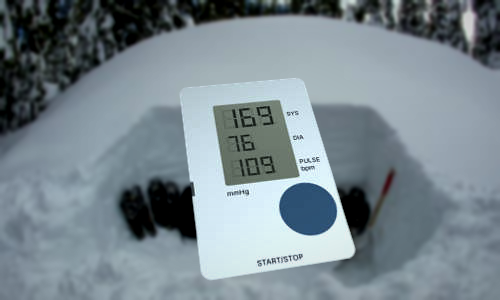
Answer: 76mmHg
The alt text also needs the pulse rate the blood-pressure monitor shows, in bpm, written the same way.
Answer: 109bpm
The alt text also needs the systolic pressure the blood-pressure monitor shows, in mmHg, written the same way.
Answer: 169mmHg
